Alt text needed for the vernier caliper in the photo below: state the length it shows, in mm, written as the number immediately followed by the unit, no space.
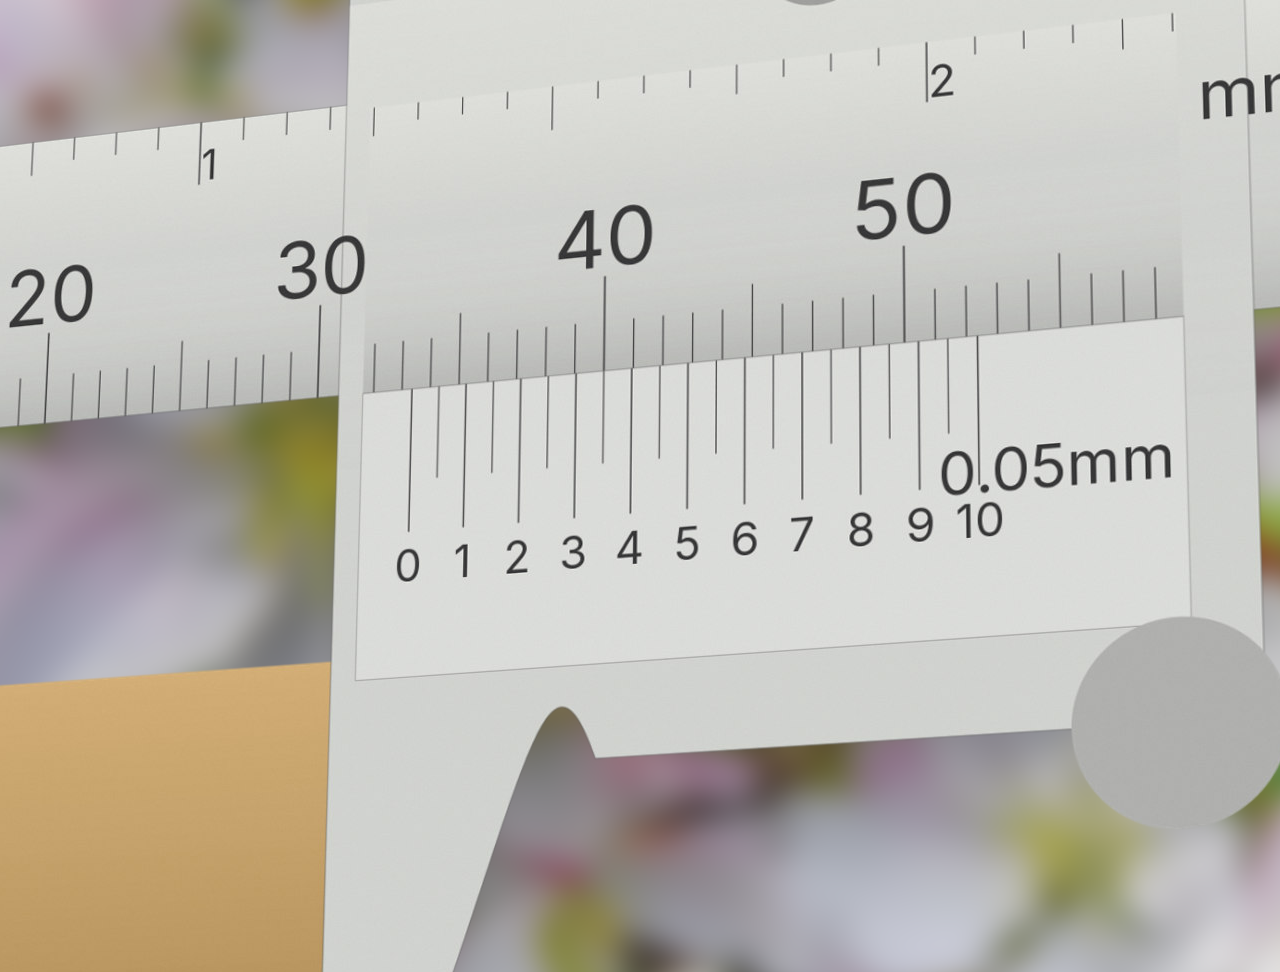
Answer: 33.35mm
